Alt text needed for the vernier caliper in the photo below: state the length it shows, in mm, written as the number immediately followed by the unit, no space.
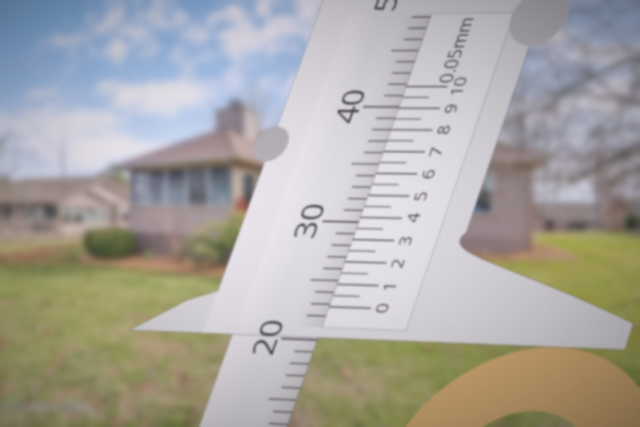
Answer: 22.8mm
